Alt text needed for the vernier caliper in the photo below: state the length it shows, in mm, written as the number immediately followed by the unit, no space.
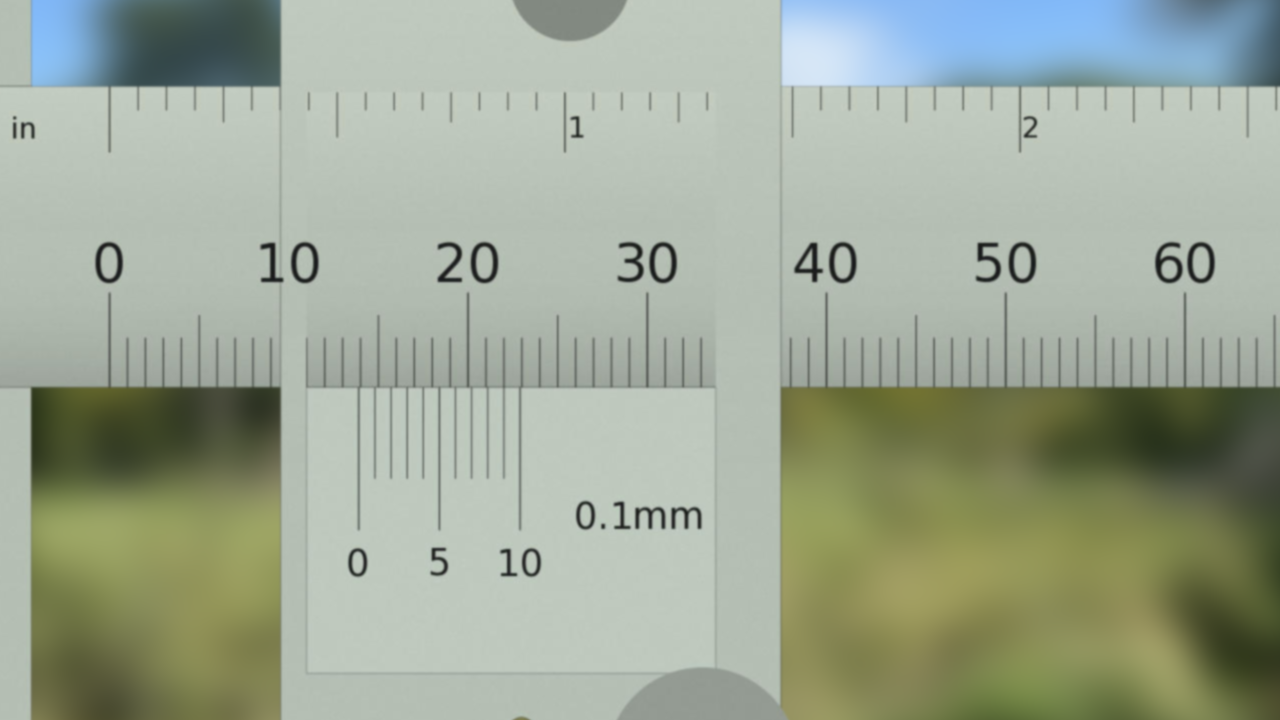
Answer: 13.9mm
